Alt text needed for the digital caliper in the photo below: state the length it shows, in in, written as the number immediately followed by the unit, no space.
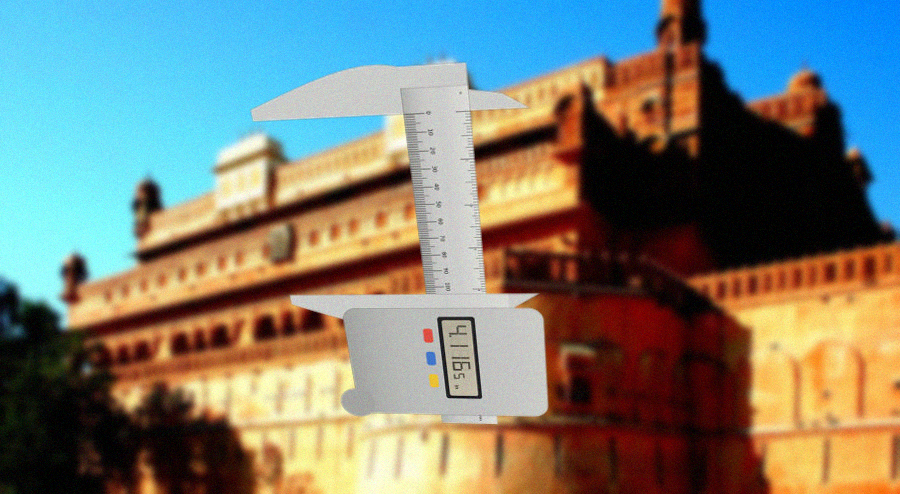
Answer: 4.1165in
